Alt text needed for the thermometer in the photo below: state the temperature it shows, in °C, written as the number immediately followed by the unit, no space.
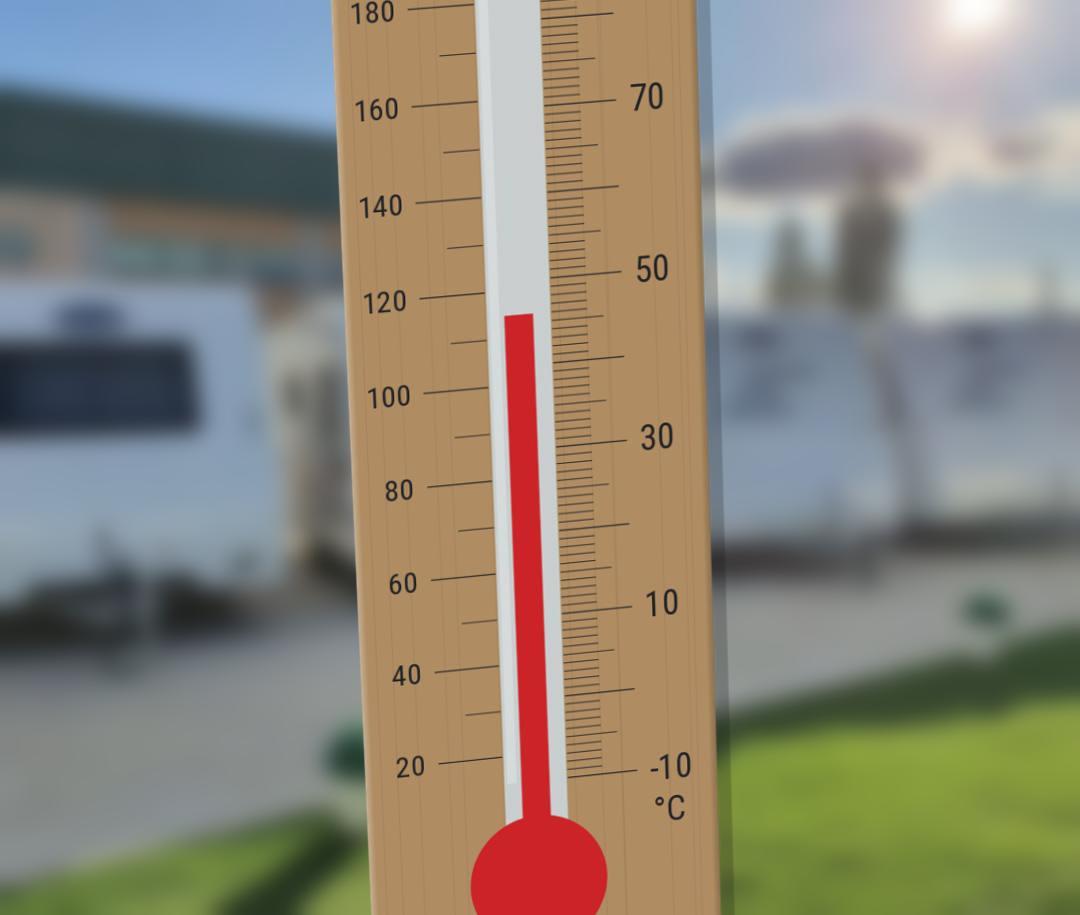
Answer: 46°C
